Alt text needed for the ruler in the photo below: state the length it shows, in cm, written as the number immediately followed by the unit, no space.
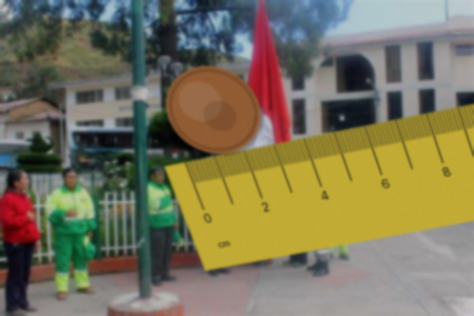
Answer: 3cm
